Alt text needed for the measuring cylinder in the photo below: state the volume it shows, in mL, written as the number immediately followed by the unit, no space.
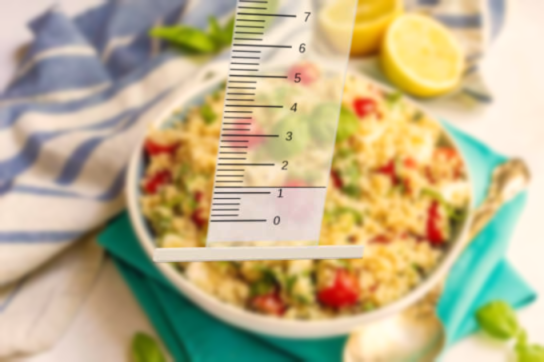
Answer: 1.2mL
